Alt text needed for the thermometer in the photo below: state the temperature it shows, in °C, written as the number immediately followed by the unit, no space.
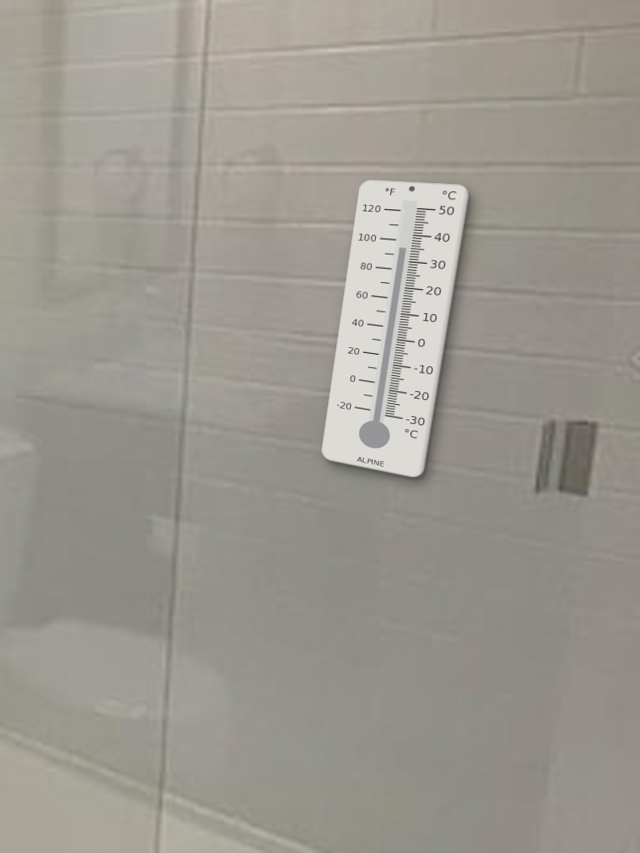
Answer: 35°C
